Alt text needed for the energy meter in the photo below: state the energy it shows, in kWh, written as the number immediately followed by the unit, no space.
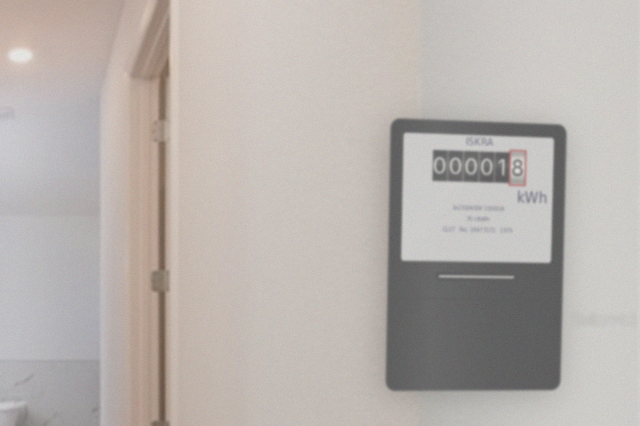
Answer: 1.8kWh
